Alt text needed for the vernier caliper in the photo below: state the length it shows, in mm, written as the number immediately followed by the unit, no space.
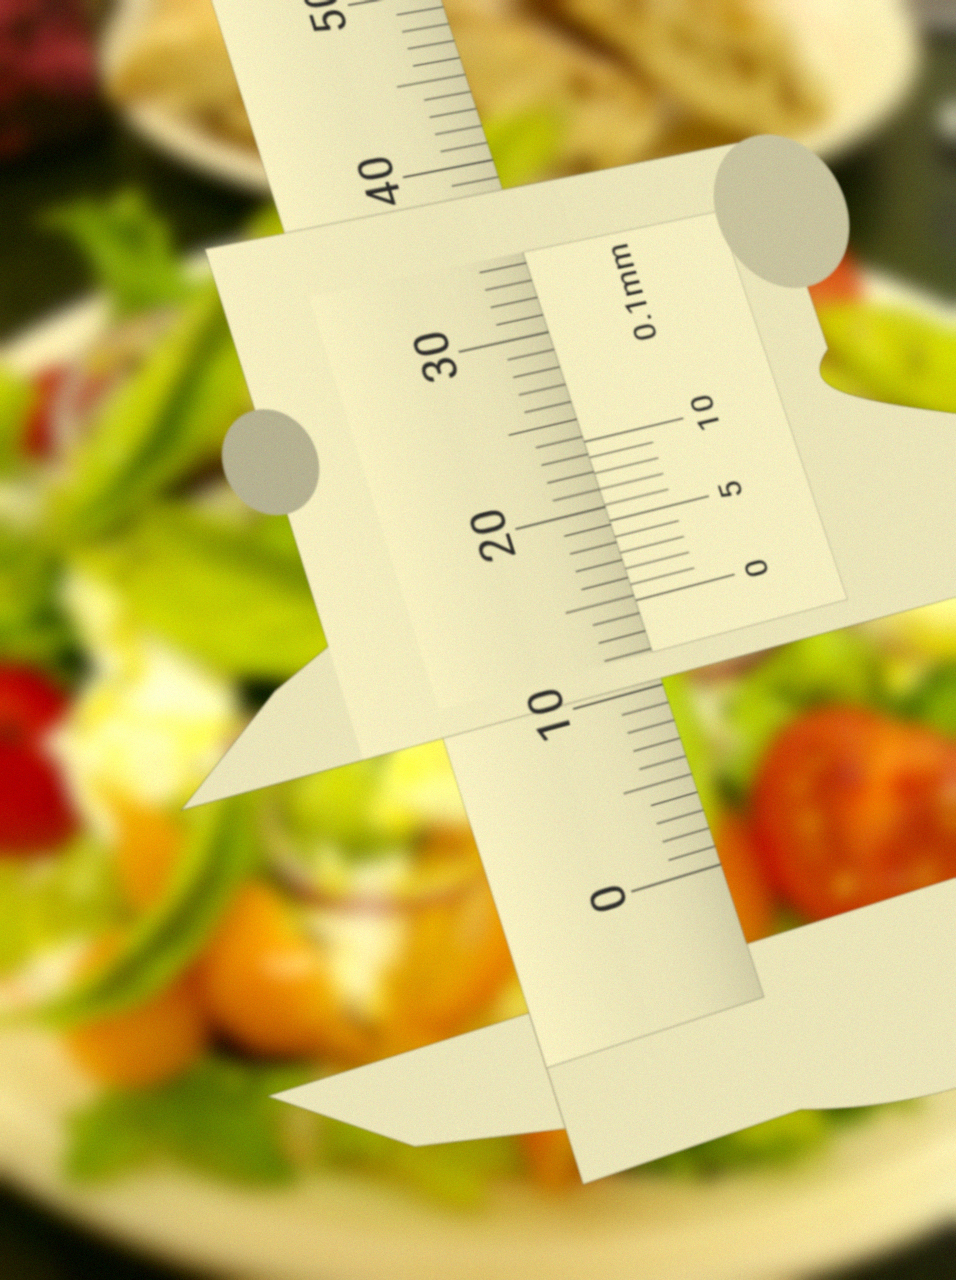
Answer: 14.7mm
